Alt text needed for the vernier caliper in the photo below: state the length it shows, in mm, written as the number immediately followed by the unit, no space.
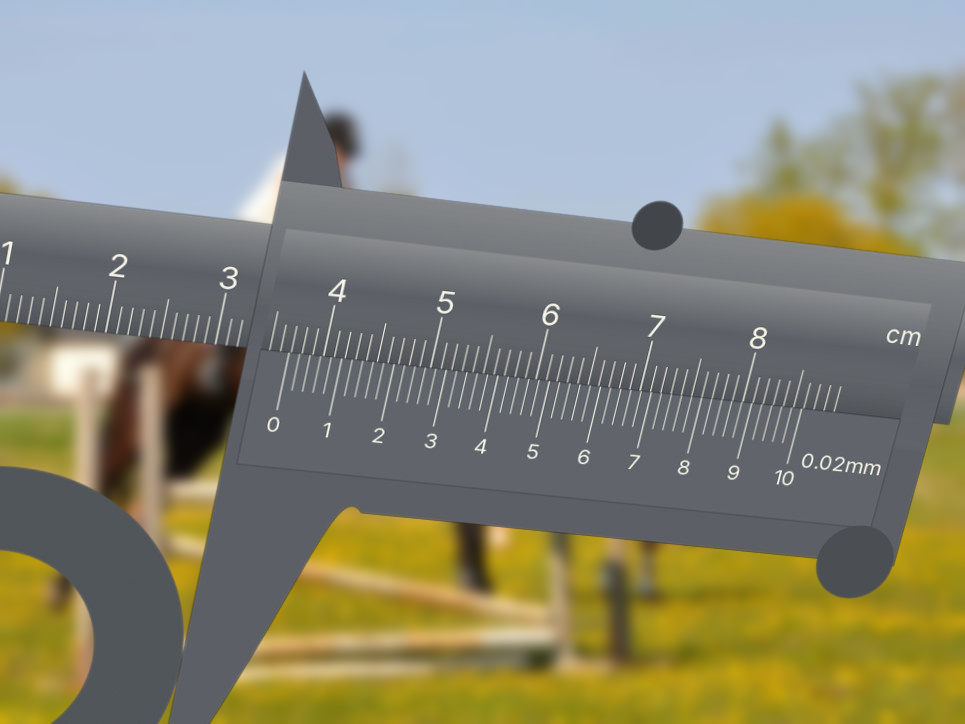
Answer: 36.8mm
